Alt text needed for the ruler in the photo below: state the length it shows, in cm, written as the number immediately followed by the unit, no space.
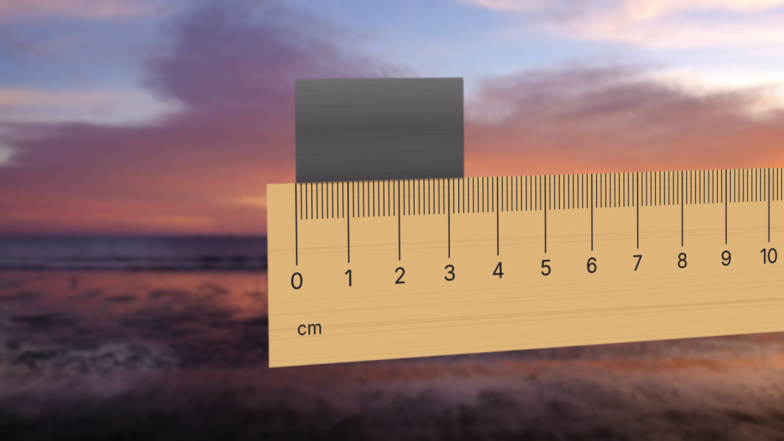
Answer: 3.3cm
